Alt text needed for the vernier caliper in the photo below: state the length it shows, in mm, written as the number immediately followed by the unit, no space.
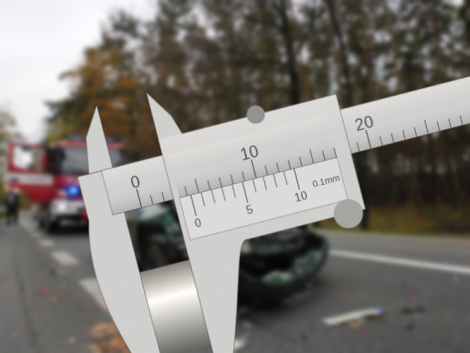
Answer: 4.3mm
